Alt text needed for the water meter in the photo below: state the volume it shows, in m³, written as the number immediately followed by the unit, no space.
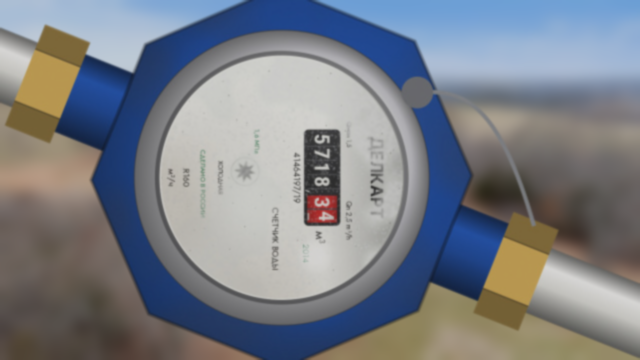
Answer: 5718.34m³
